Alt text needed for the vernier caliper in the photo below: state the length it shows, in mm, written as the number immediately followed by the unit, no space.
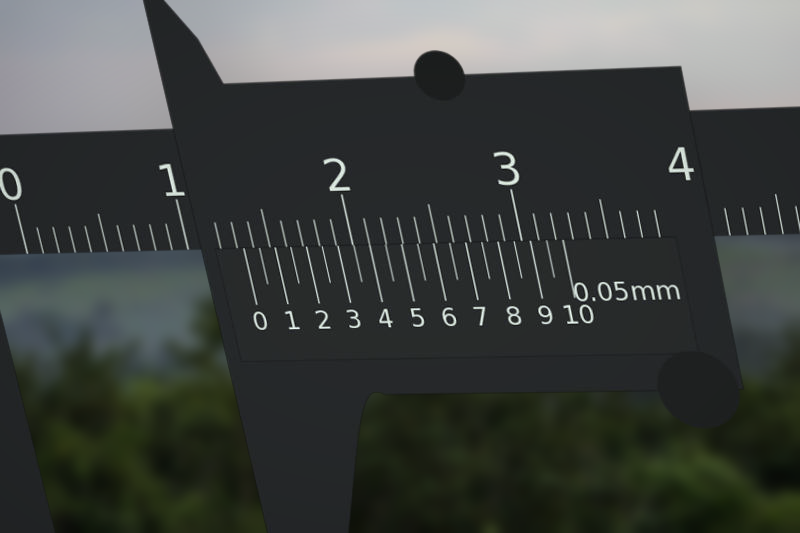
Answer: 13.4mm
